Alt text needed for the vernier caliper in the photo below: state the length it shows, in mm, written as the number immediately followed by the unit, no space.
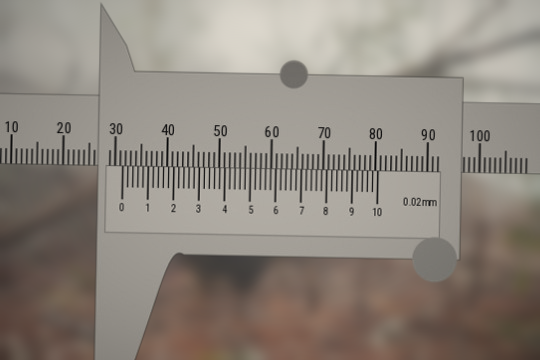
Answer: 31.5mm
